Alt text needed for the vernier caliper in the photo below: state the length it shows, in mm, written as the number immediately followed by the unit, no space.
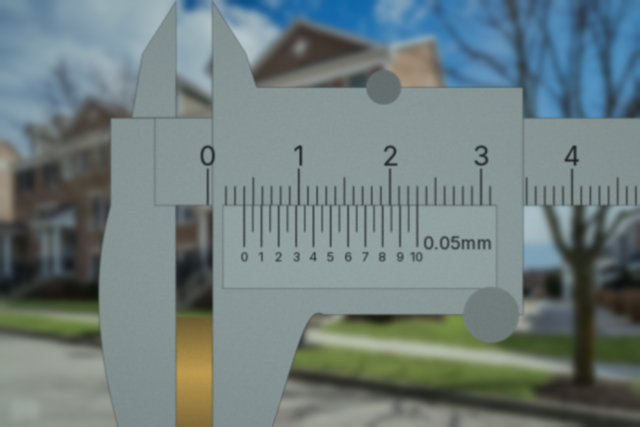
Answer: 4.0mm
